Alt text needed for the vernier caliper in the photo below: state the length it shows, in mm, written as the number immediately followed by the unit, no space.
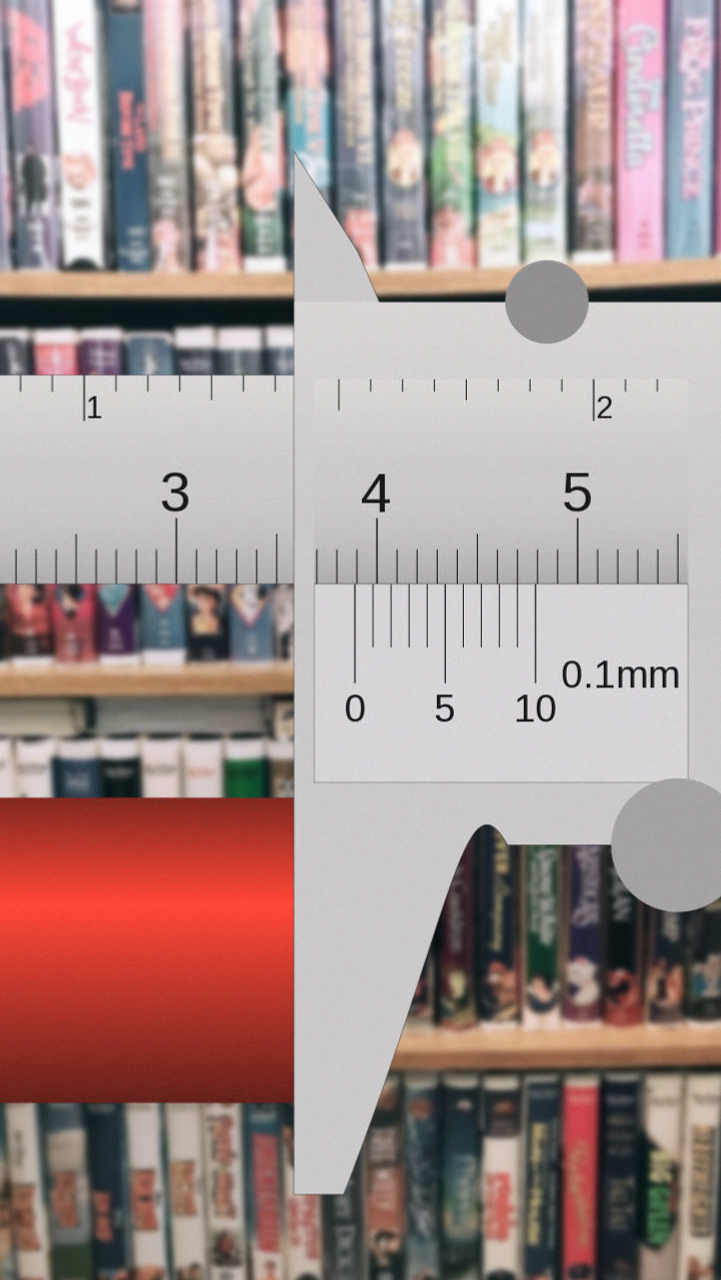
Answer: 38.9mm
